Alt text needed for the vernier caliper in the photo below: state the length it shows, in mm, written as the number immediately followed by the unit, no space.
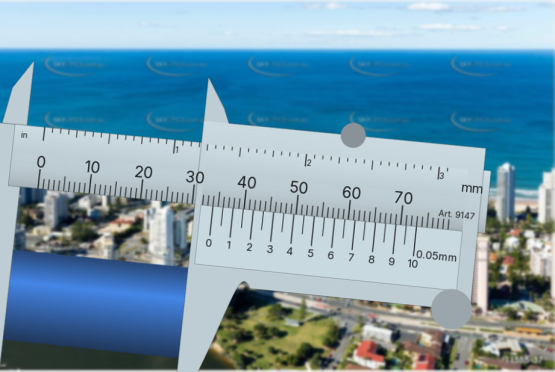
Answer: 34.0mm
